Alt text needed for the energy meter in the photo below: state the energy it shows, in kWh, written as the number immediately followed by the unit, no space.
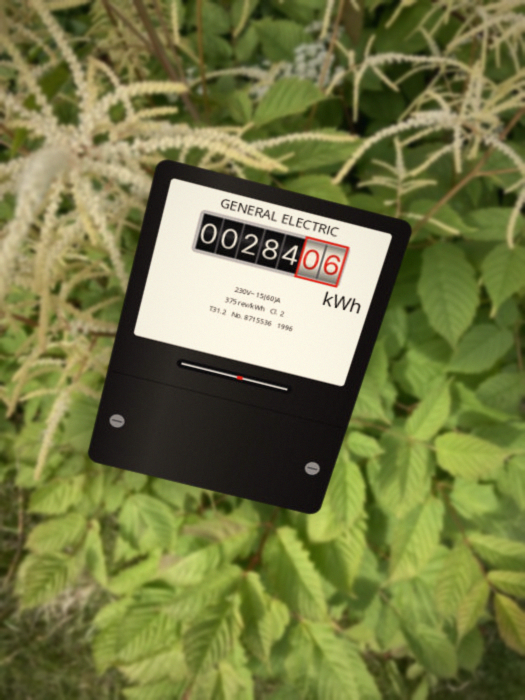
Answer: 284.06kWh
